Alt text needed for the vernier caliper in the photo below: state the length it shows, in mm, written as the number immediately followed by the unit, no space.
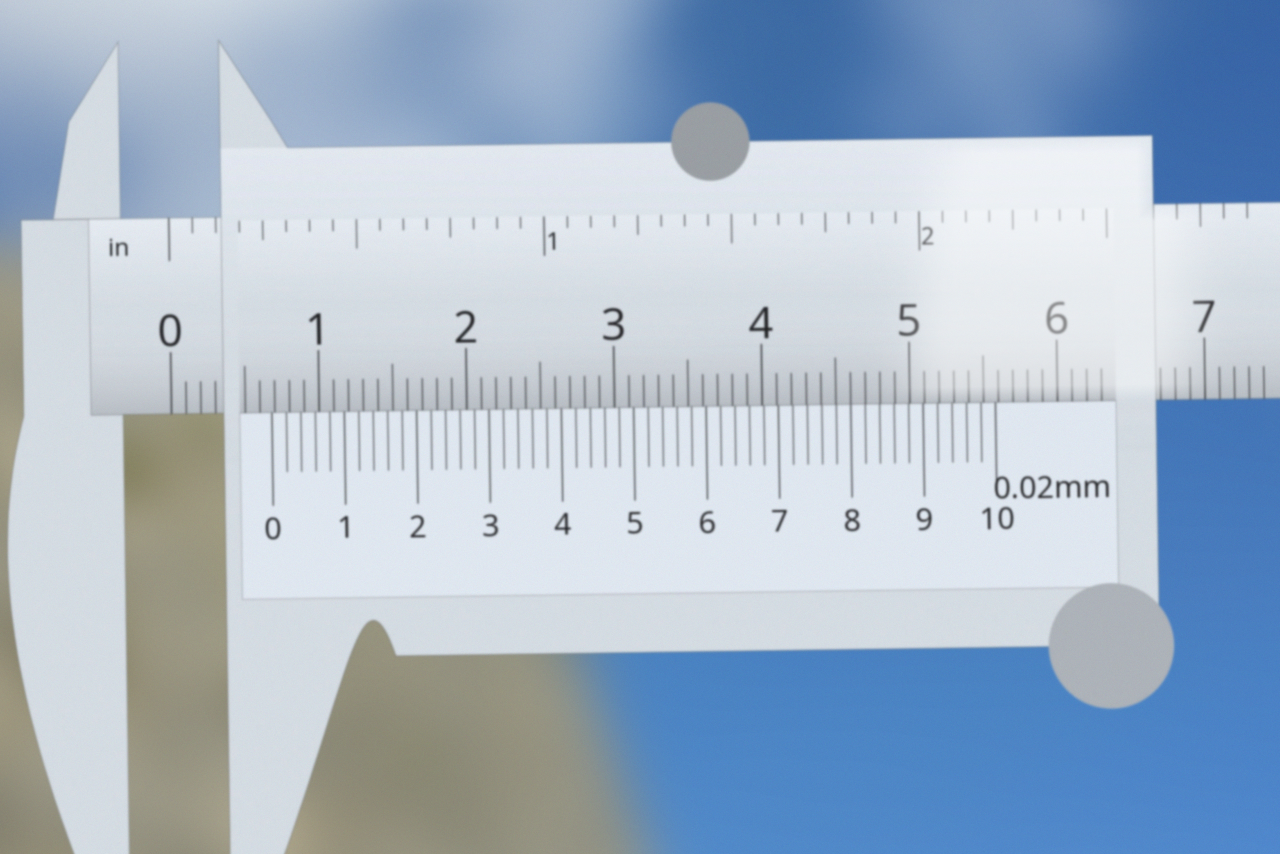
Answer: 6.8mm
